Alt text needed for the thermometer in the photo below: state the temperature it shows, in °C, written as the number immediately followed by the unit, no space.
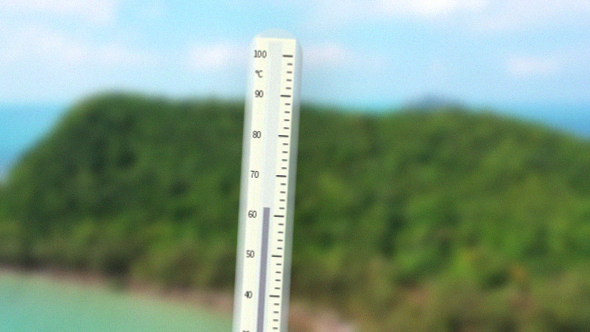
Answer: 62°C
